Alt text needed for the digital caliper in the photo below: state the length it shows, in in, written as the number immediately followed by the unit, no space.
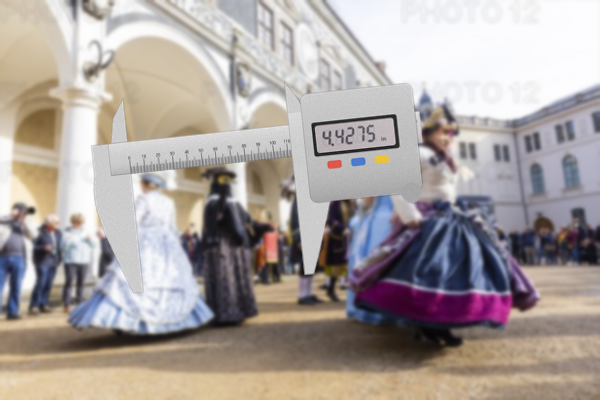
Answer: 4.4275in
